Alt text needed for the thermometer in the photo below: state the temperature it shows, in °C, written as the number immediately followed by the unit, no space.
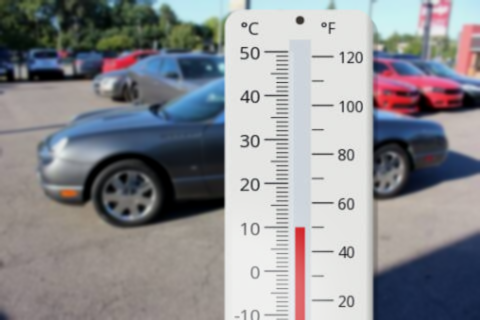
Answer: 10°C
